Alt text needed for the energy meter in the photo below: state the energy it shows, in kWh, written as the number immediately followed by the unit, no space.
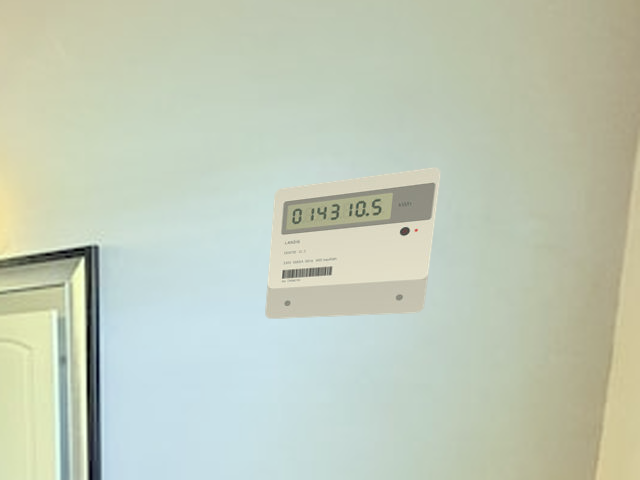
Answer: 14310.5kWh
